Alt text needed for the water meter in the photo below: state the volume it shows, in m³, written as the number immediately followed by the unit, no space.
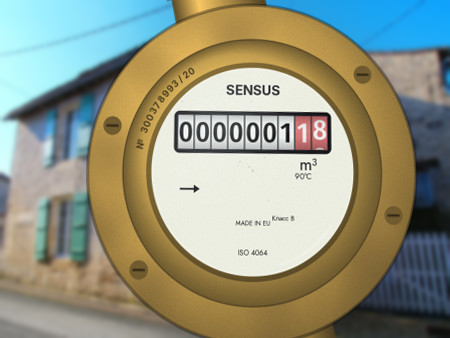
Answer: 1.18m³
